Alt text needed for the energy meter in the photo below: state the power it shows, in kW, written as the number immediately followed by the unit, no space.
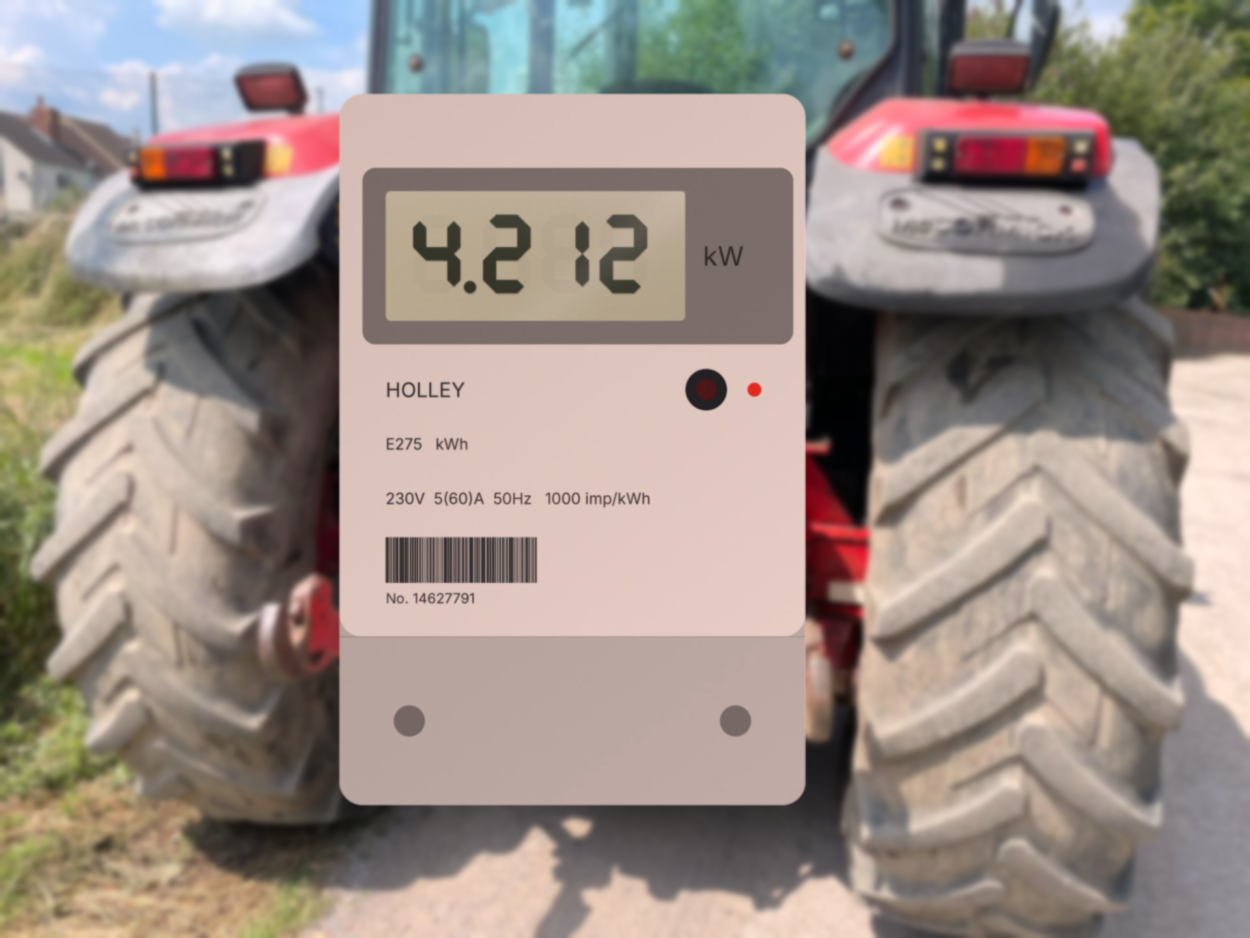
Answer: 4.212kW
